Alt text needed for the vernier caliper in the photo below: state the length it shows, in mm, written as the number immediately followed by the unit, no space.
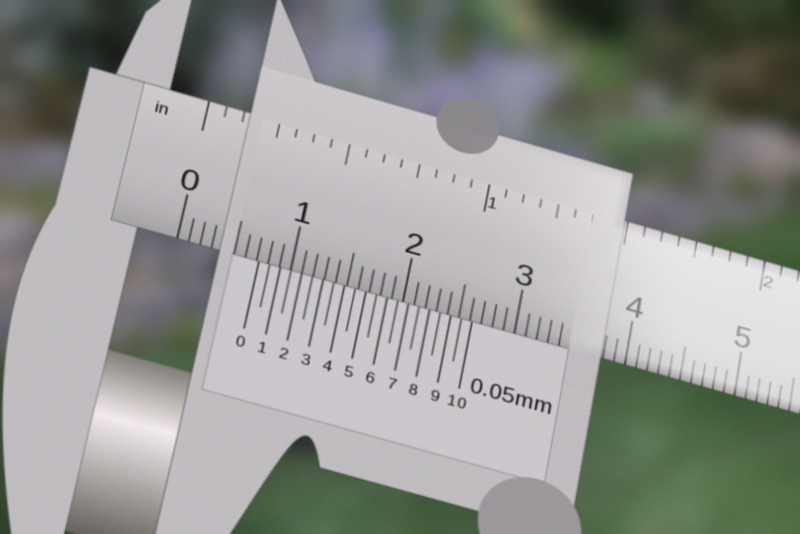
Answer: 7.2mm
